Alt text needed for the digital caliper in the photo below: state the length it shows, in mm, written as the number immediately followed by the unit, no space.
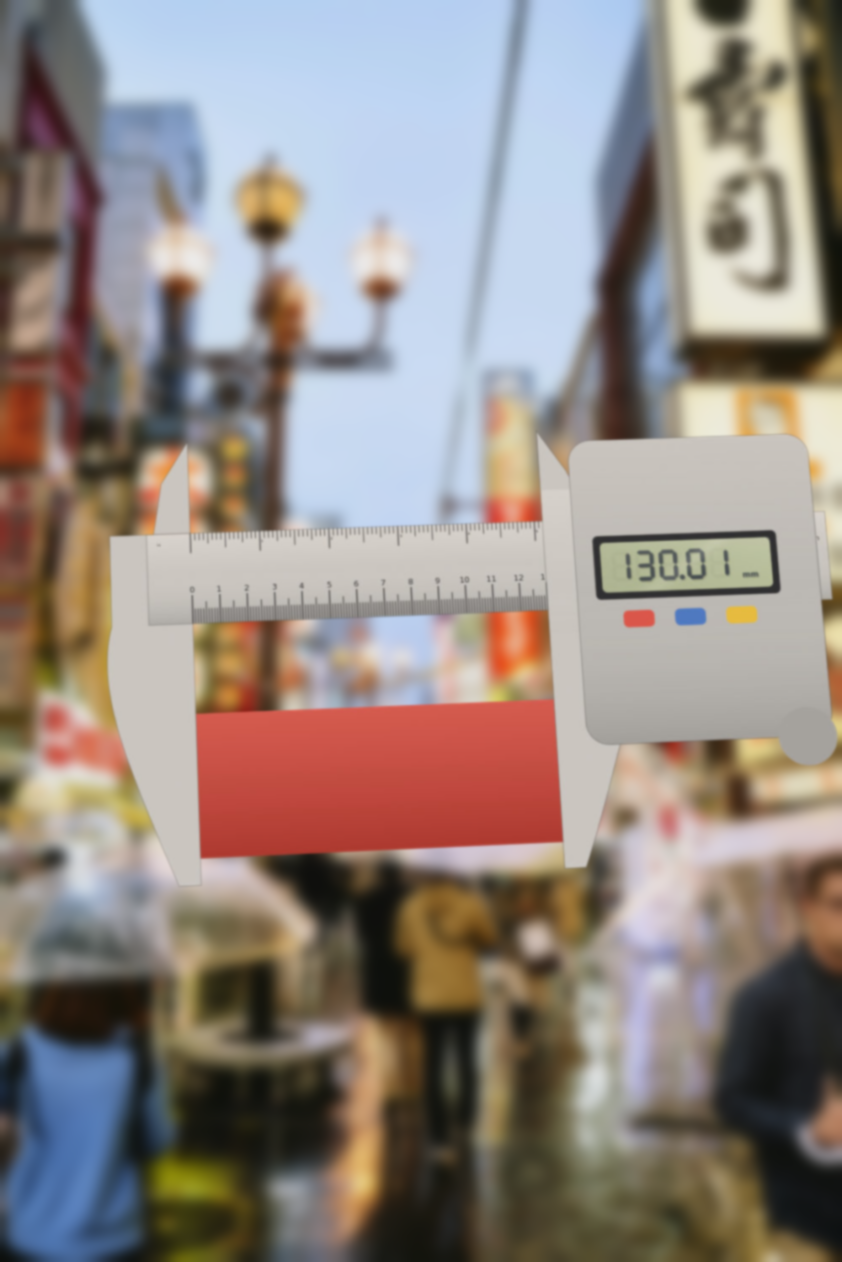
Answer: 130.01mm
